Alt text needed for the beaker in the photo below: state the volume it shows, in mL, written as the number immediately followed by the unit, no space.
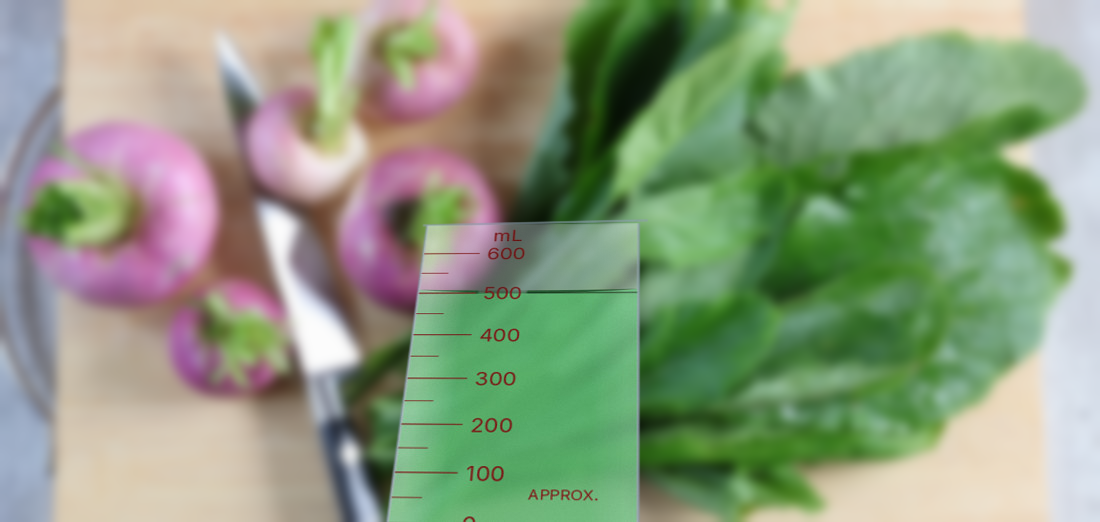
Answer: 500mL
